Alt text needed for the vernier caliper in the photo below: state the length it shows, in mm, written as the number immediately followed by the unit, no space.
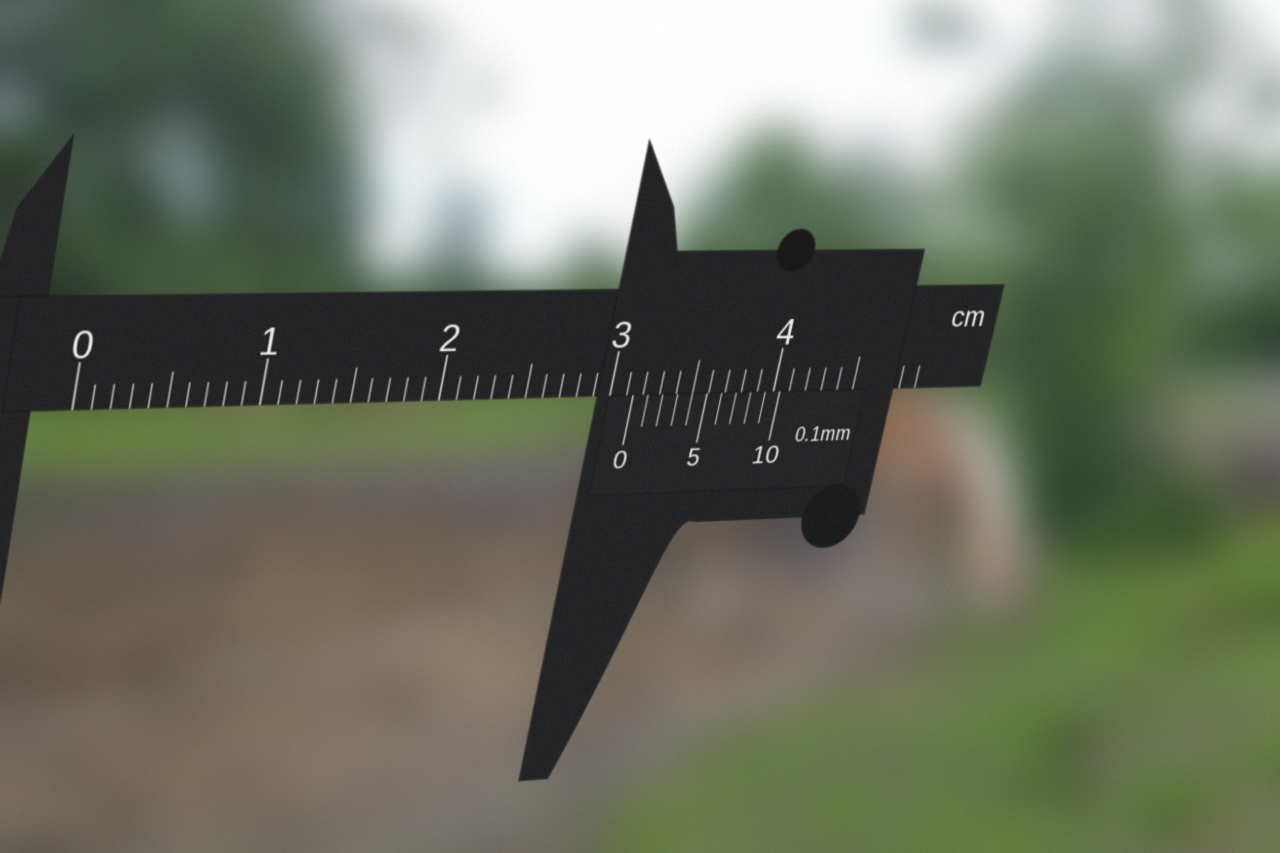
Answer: 31.4mm
